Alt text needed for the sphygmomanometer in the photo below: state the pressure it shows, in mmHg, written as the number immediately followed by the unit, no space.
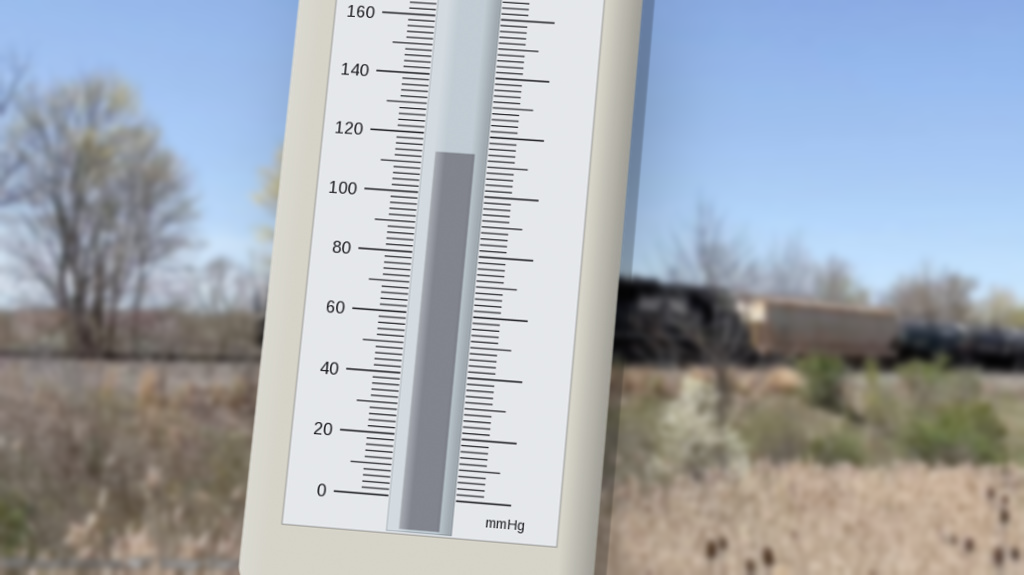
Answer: 114mmHg
